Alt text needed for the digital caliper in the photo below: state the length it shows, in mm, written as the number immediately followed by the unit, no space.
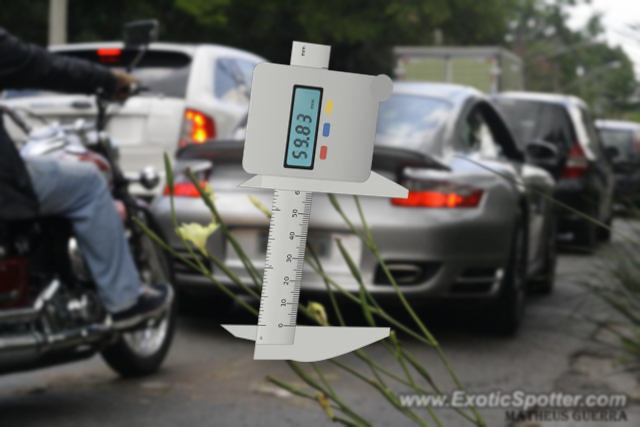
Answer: 59.83mm
